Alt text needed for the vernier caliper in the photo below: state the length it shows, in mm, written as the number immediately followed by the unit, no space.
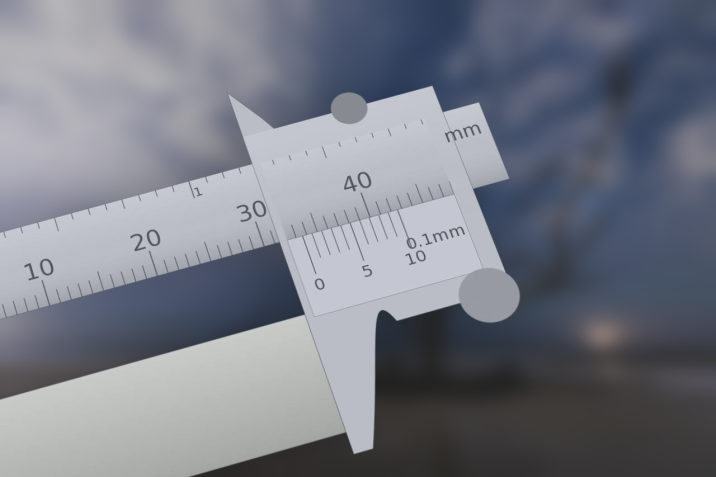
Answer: 33.6mm
